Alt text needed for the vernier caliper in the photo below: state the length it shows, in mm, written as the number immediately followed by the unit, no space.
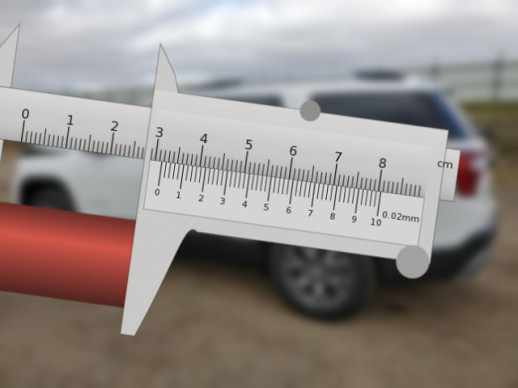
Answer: 31.5mm
